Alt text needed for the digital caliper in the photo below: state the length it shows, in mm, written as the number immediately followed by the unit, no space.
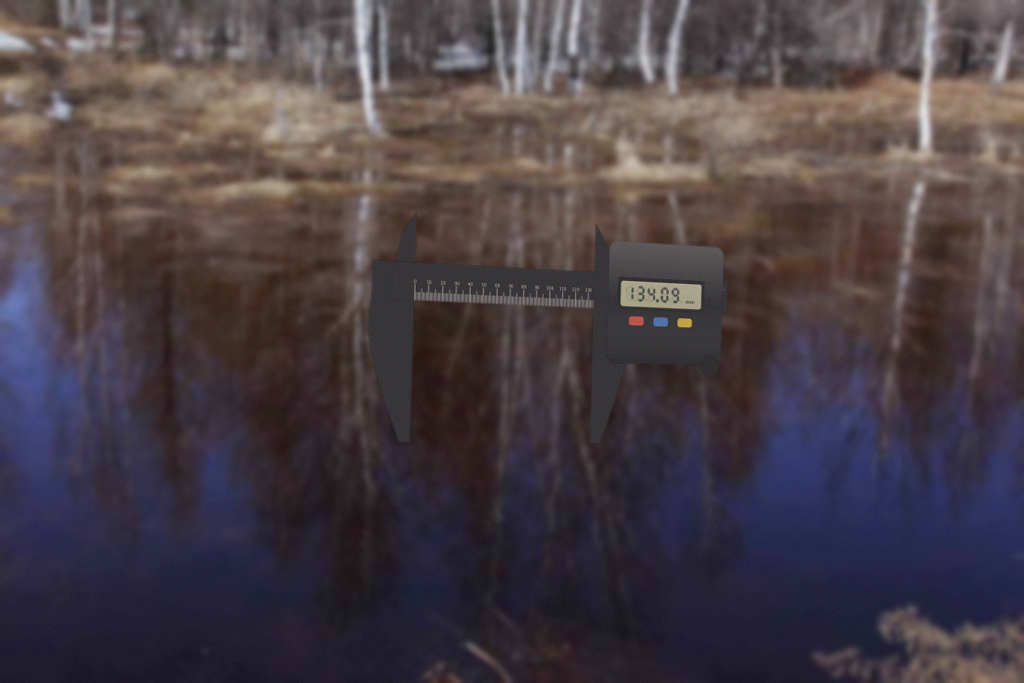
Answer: 134.09mm
